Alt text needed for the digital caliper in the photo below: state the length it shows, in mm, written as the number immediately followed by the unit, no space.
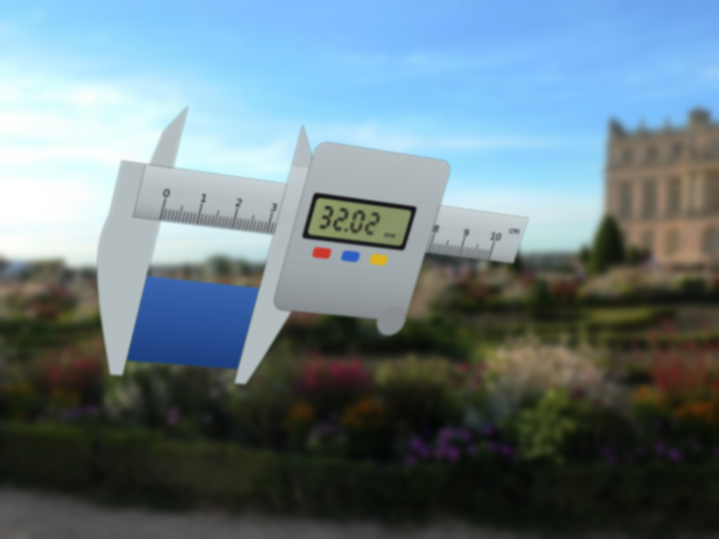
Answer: 32.02mm
